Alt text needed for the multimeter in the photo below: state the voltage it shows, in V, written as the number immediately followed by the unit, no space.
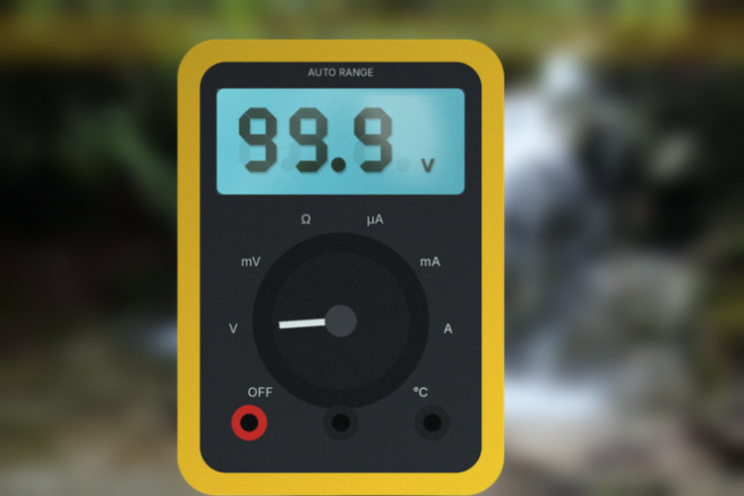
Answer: 99.9V
